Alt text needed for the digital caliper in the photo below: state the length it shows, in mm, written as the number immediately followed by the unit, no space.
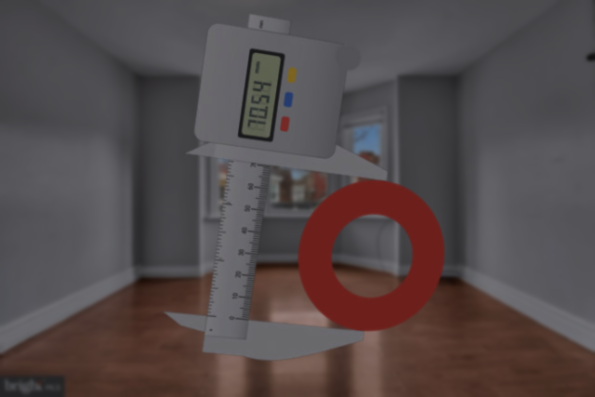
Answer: 70.54mm
